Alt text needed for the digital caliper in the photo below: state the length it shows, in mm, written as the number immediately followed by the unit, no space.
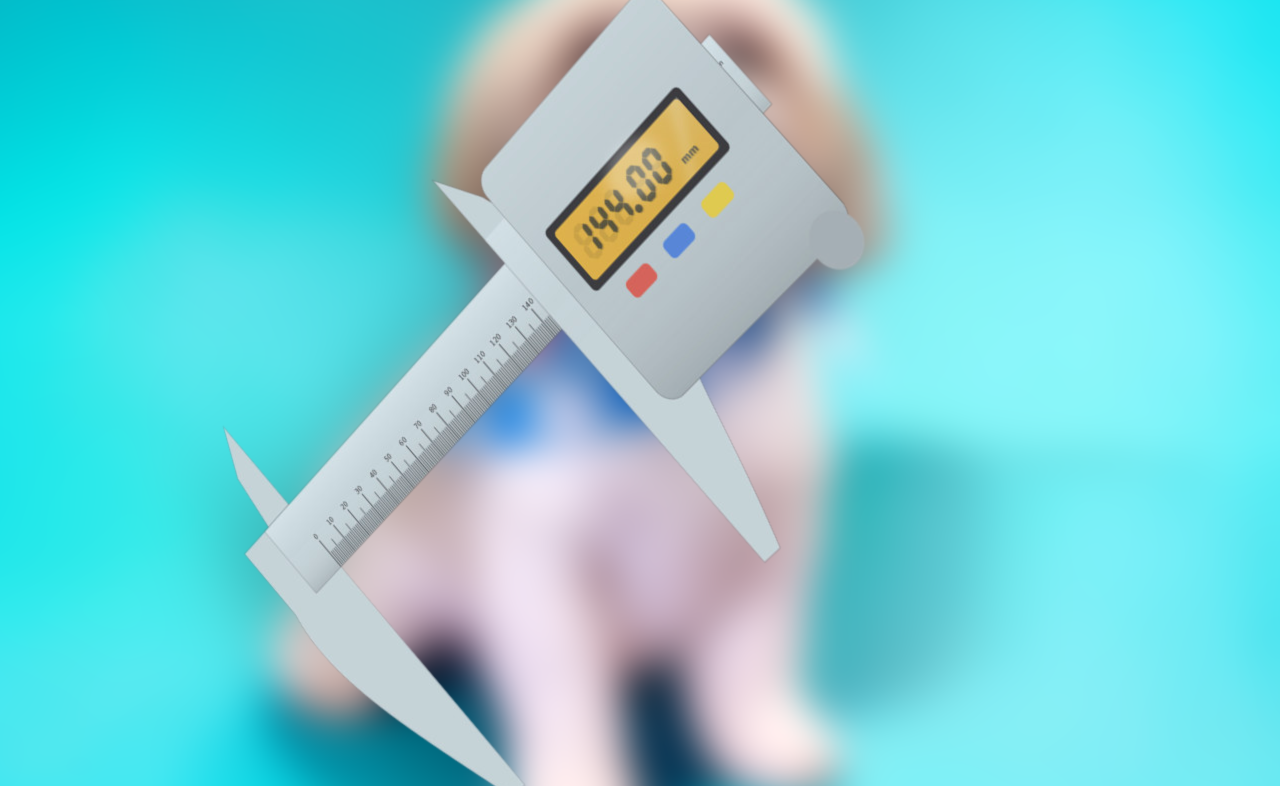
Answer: 144.00mm
